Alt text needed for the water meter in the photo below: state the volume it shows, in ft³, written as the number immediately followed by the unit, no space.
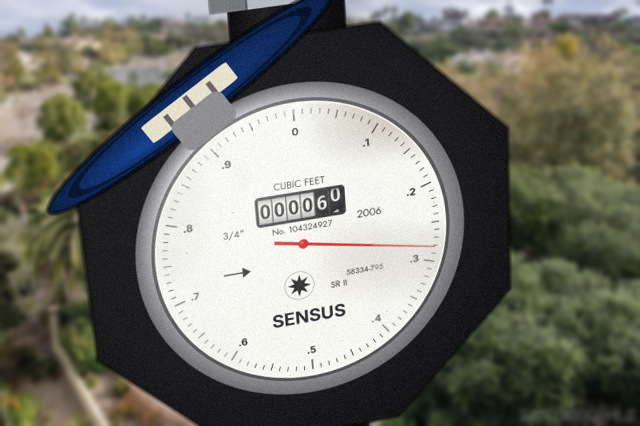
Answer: 60.28ft³
